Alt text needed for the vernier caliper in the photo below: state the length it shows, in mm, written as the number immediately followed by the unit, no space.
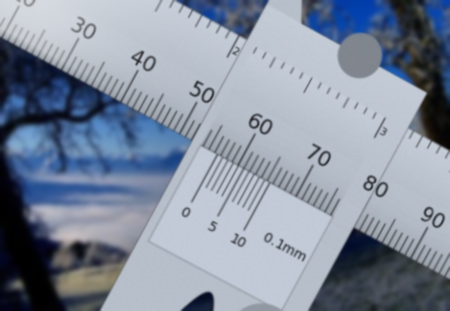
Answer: 56.5mm
